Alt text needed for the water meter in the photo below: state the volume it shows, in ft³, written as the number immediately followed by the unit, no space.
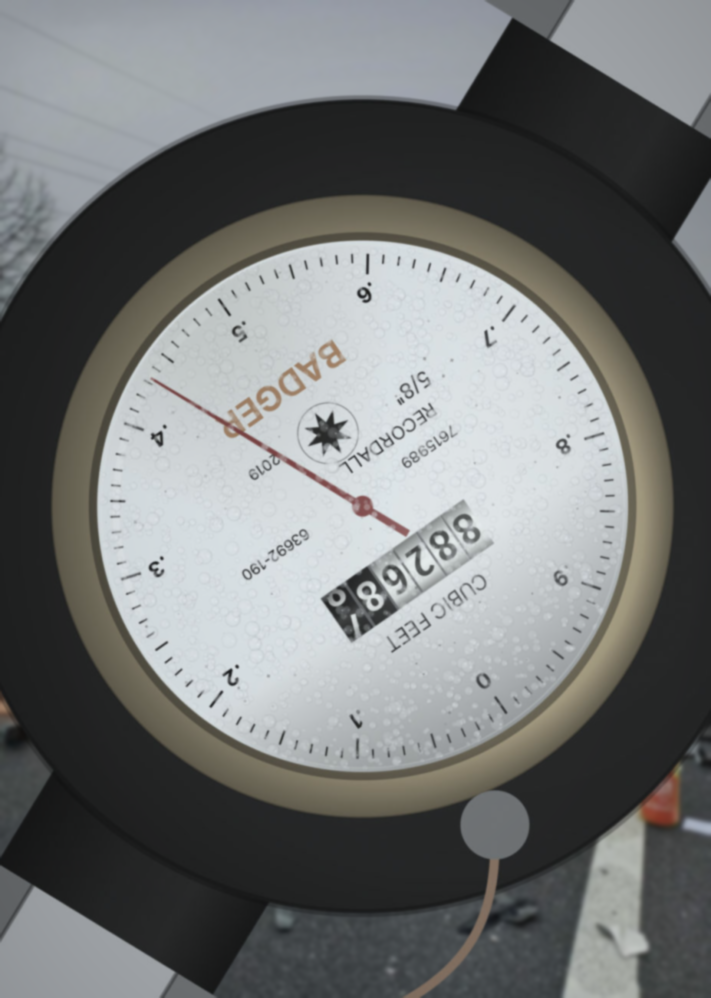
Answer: 882687.43ft³
